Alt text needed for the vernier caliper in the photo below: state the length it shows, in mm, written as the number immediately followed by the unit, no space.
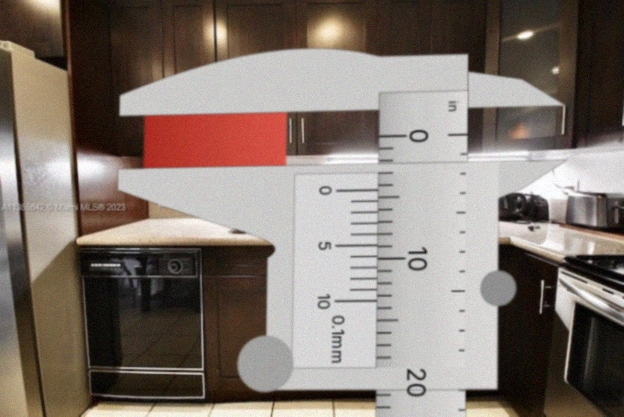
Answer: 4.4mm
